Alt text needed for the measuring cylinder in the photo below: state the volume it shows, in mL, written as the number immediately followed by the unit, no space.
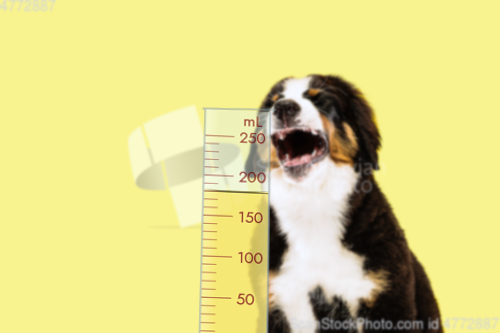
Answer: 180mL
